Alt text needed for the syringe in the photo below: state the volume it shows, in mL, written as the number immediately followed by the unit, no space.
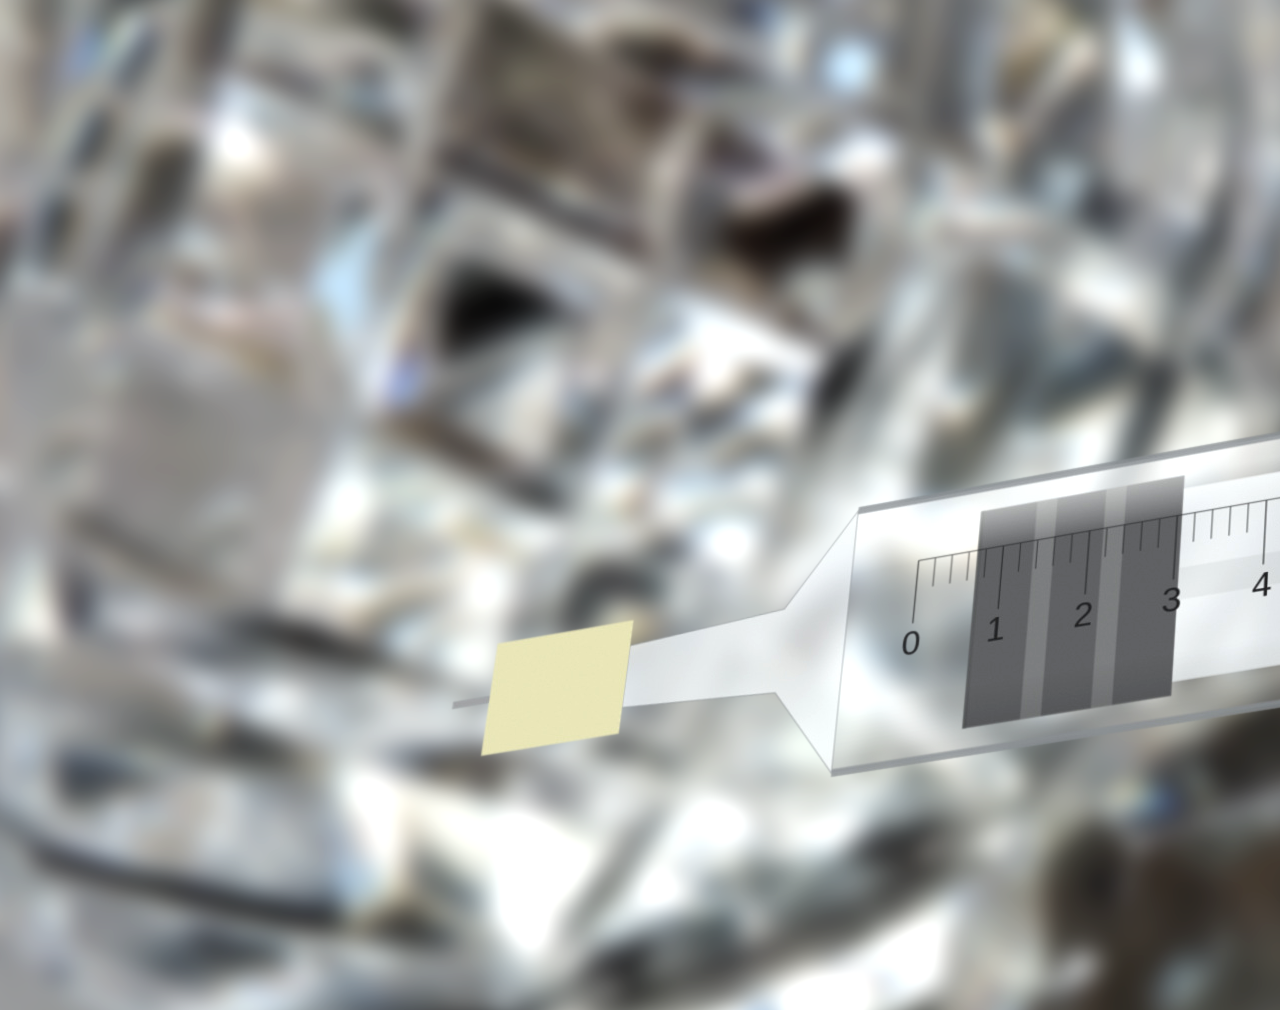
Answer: 0.7mL
